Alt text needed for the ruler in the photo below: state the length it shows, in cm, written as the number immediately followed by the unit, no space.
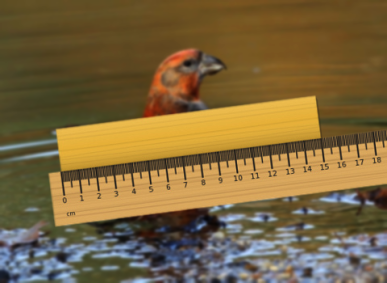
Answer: 15cm
